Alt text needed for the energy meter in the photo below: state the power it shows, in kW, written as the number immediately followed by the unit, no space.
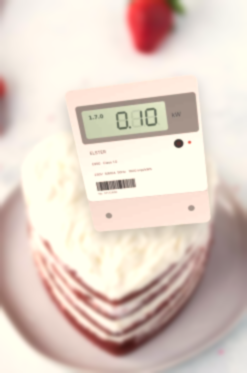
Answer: 0.10kW
